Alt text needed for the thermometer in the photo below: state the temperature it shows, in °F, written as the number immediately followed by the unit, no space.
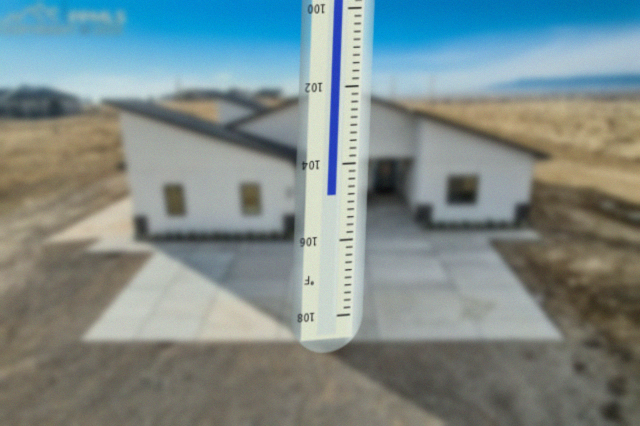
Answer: 104.8°F
